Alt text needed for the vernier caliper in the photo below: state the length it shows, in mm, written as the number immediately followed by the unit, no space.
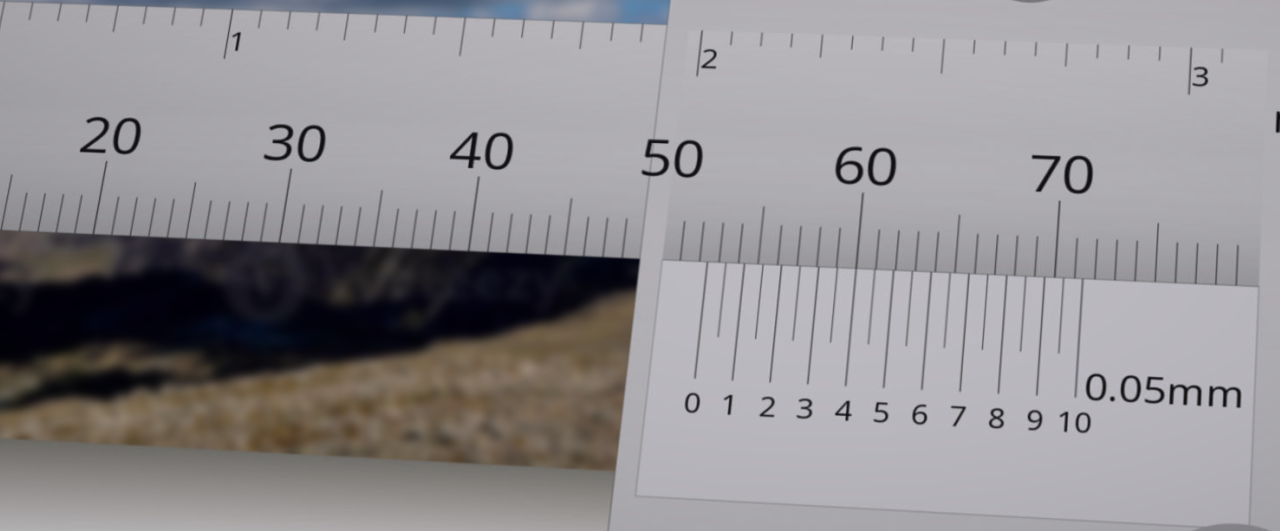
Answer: 52.4mm
